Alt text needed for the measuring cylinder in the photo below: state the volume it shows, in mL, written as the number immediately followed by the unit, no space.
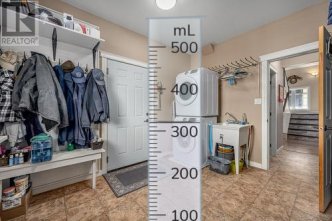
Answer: 320mL
